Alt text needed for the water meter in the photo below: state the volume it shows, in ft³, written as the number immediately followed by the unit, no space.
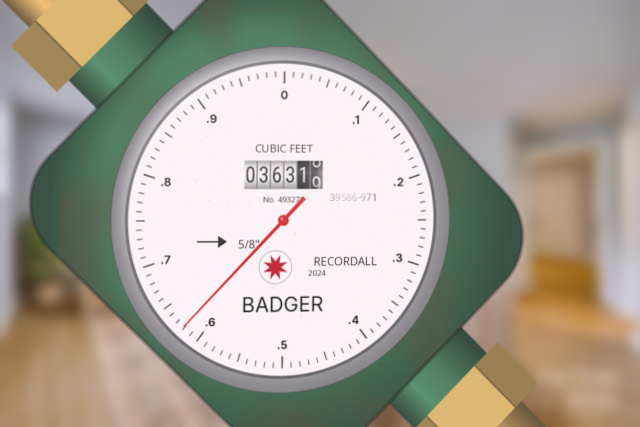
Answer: 36318.62ft³
